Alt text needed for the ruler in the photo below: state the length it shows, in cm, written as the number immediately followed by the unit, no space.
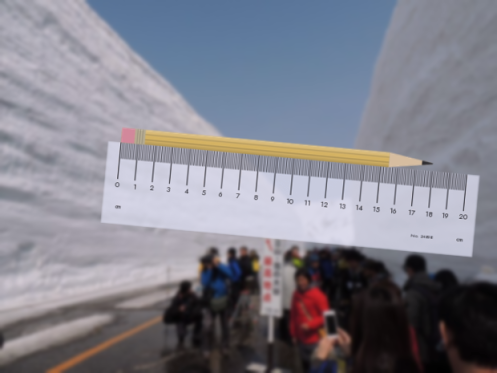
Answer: 18cm
